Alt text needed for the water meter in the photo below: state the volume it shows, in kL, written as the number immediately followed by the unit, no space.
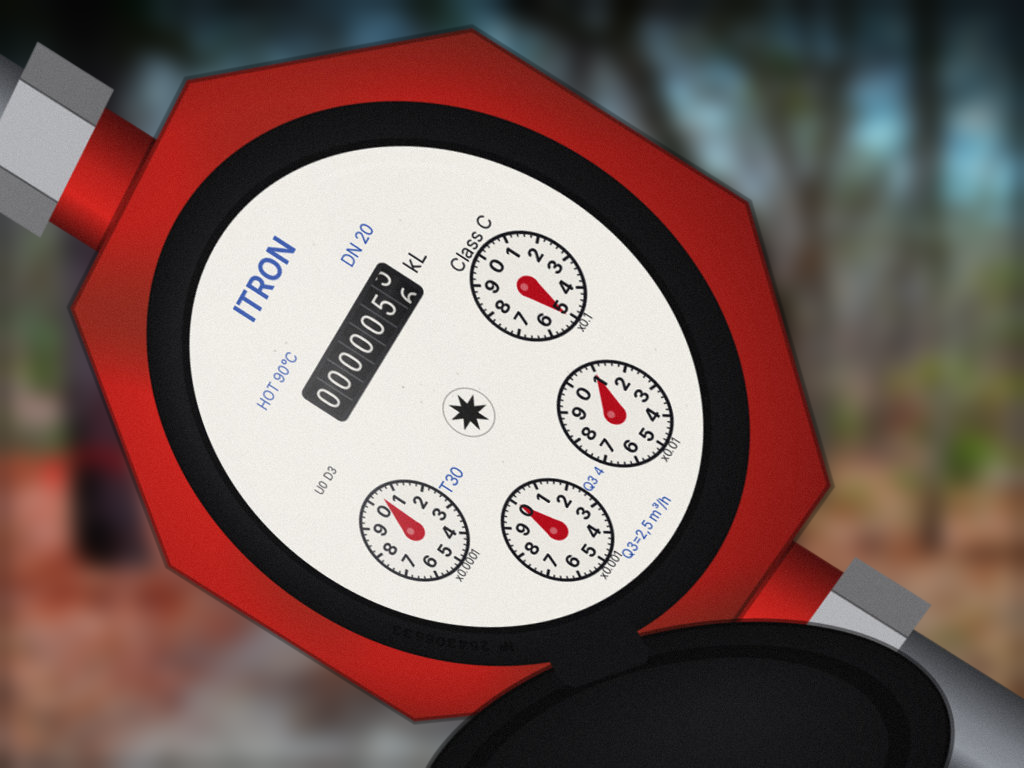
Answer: 55.5100kL
